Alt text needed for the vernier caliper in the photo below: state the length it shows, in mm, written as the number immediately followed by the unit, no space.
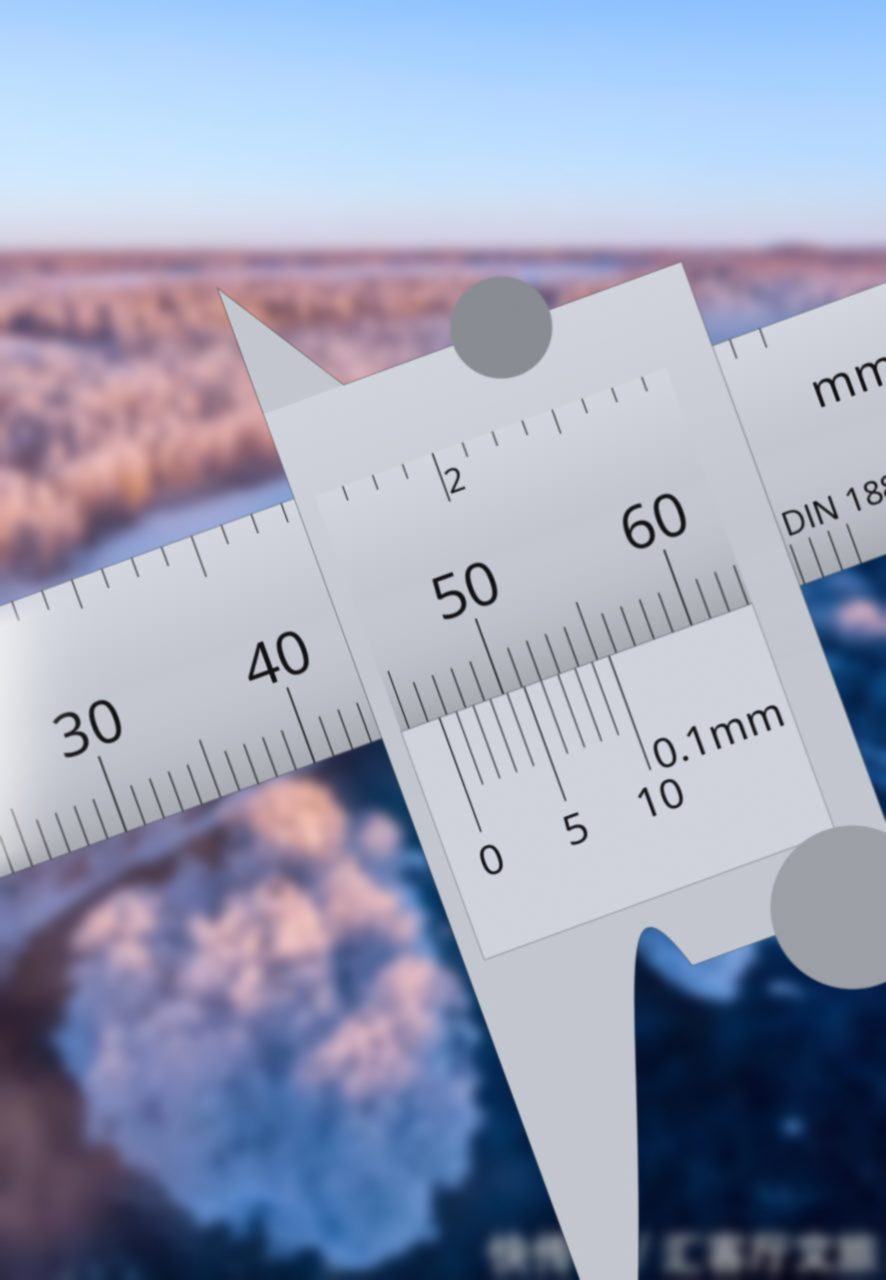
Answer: 46.6mm
